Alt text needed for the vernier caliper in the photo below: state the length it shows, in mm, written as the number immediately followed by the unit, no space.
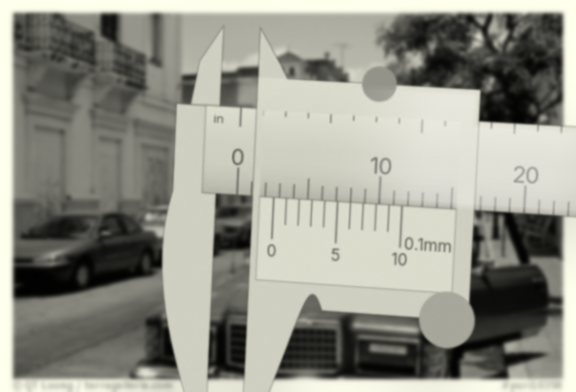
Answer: 2.6mm
